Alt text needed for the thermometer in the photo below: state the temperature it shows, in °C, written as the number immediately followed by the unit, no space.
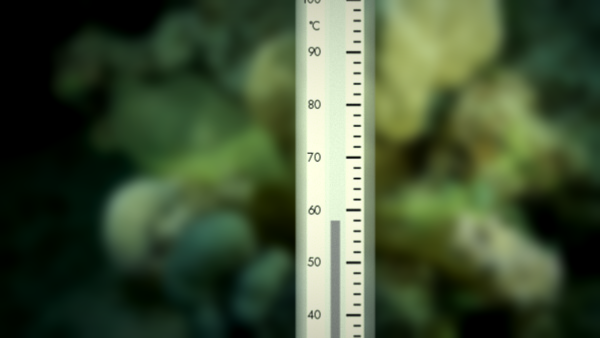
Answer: 58°C
